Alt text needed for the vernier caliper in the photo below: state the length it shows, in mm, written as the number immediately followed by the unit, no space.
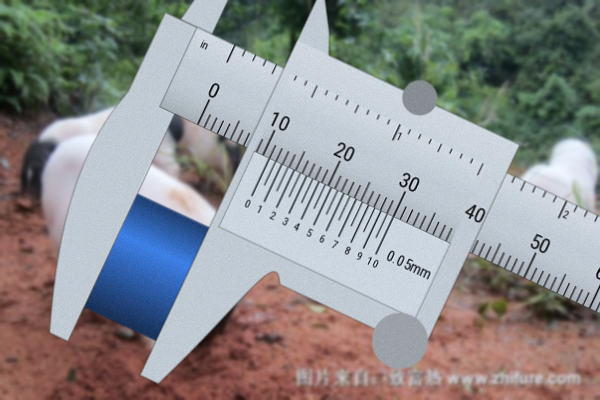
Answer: 11.0mm
